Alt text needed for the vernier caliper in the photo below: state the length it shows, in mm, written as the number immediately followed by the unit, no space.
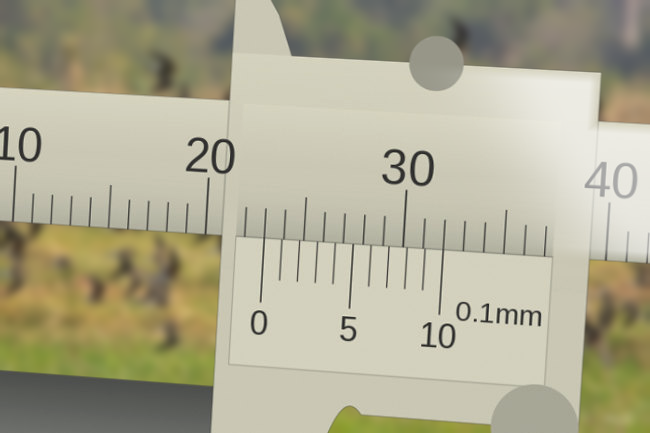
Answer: 23.0mm
